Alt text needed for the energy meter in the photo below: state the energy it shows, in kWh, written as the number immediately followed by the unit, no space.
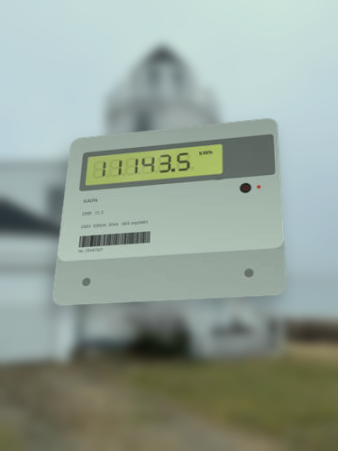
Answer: 11143.5kWh
